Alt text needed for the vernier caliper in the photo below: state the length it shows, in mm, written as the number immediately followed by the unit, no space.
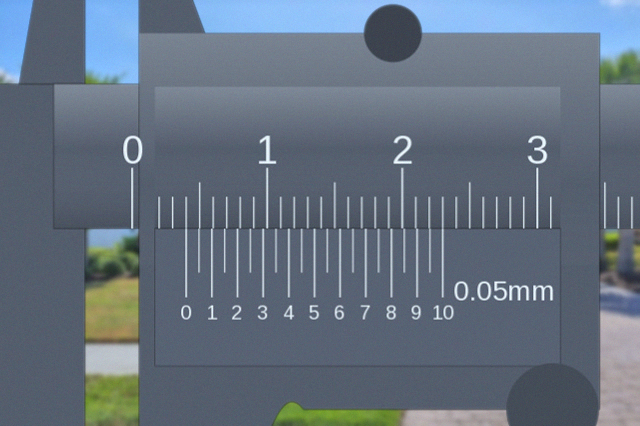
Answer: 4.0mm
